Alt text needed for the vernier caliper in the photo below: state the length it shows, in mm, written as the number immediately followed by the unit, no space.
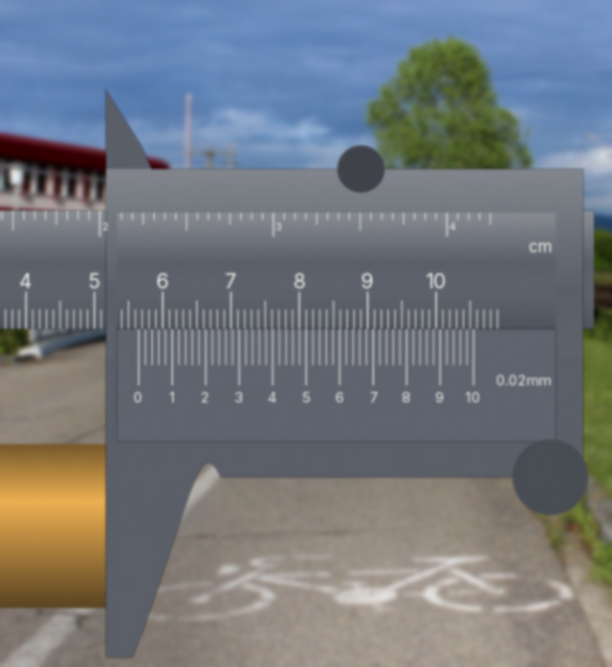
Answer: 56.5mm
